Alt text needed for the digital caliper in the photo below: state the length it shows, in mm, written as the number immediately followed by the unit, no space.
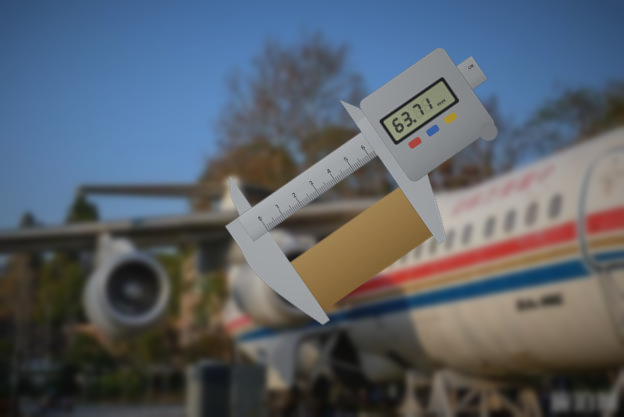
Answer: 63.71mm
